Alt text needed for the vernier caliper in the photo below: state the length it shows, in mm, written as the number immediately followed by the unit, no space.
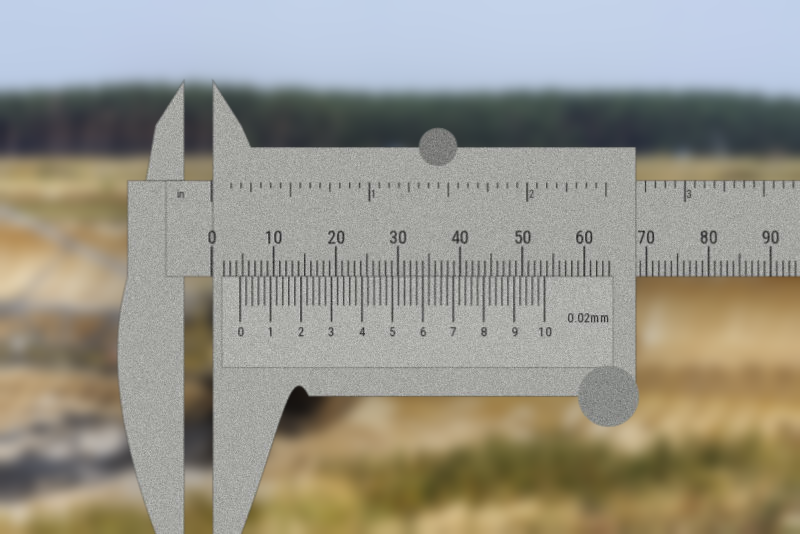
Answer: 4.6mm
